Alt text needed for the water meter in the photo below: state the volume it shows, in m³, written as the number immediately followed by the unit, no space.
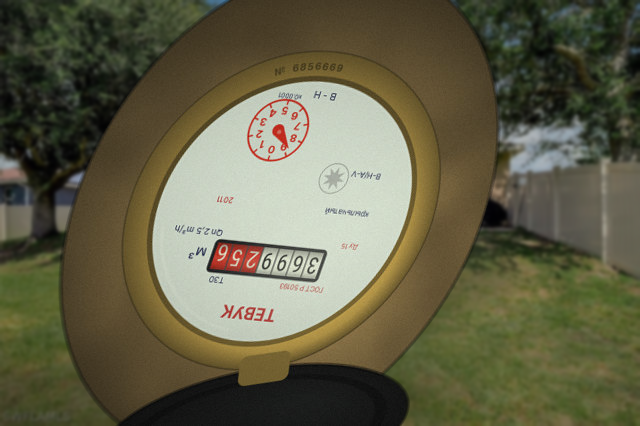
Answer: 3699.2558m³
